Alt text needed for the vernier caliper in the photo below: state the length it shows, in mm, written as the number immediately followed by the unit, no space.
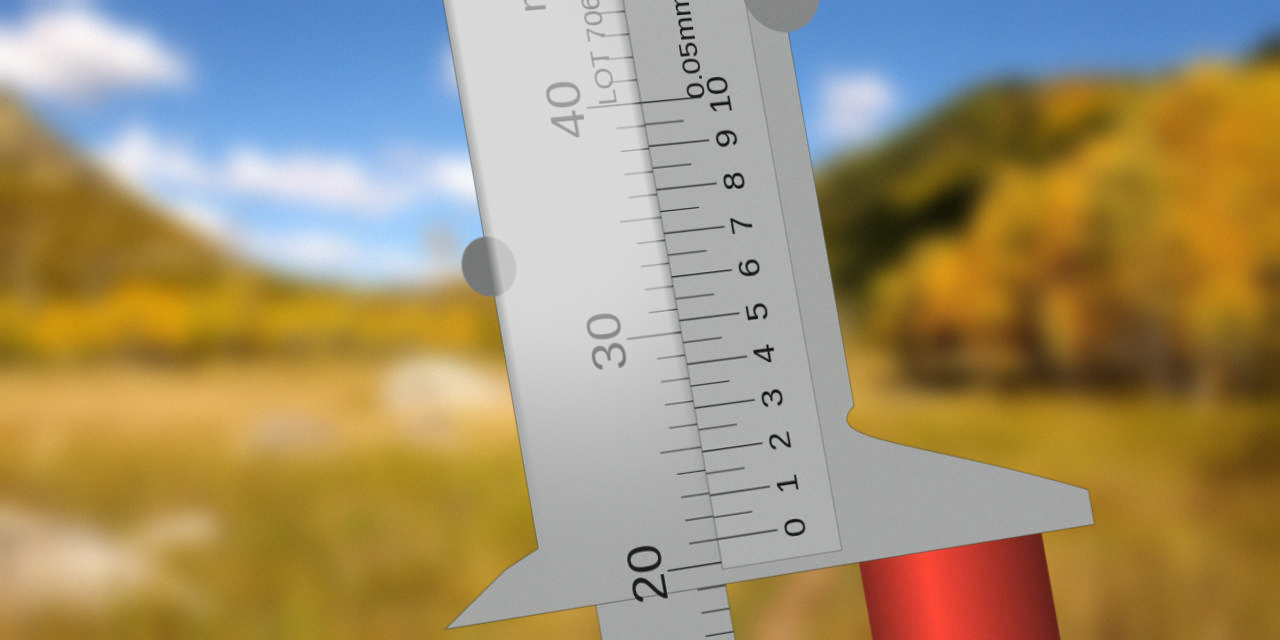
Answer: 21.0mm
